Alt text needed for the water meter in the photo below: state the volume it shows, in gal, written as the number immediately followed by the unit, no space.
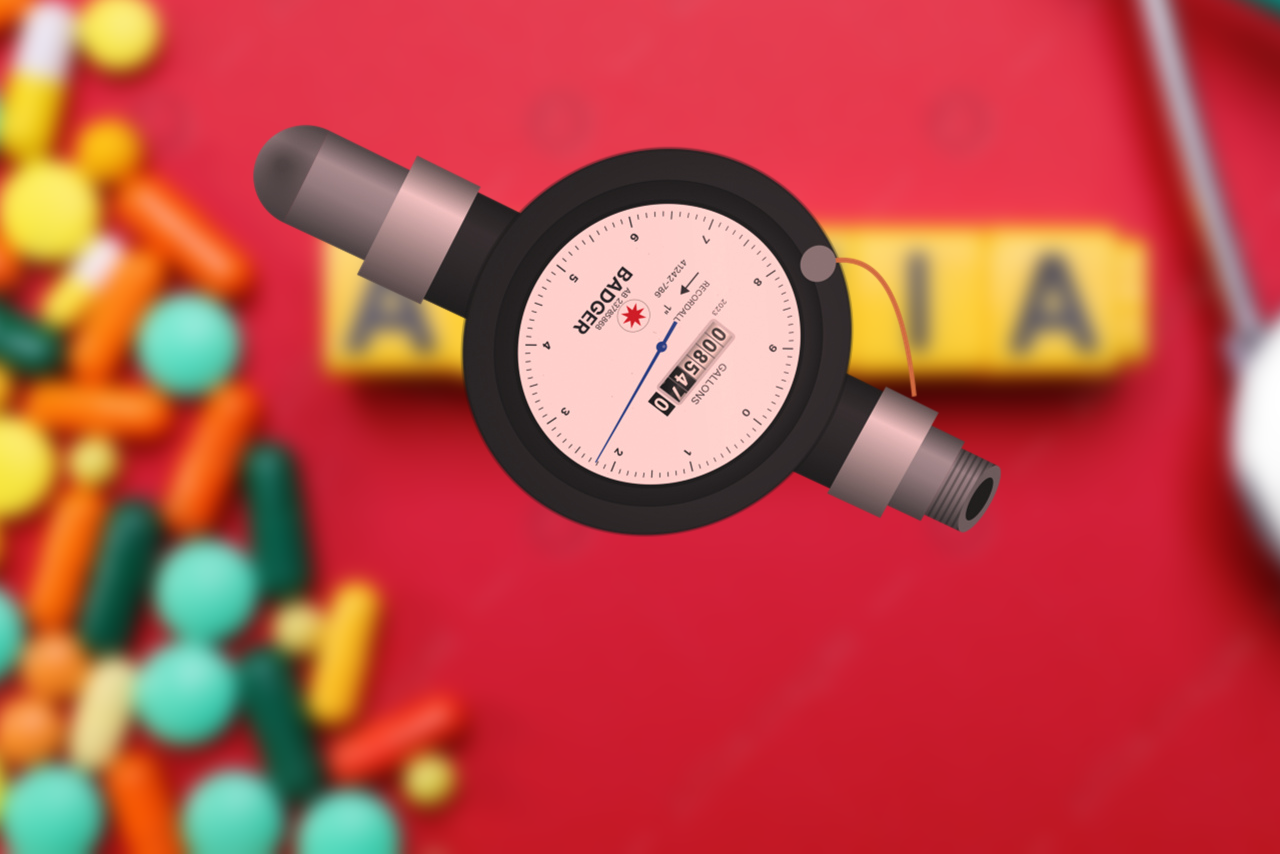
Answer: 85472.2gal
